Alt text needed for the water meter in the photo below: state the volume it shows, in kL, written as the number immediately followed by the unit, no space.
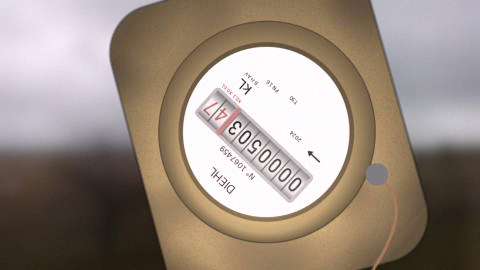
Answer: 503.47kL
